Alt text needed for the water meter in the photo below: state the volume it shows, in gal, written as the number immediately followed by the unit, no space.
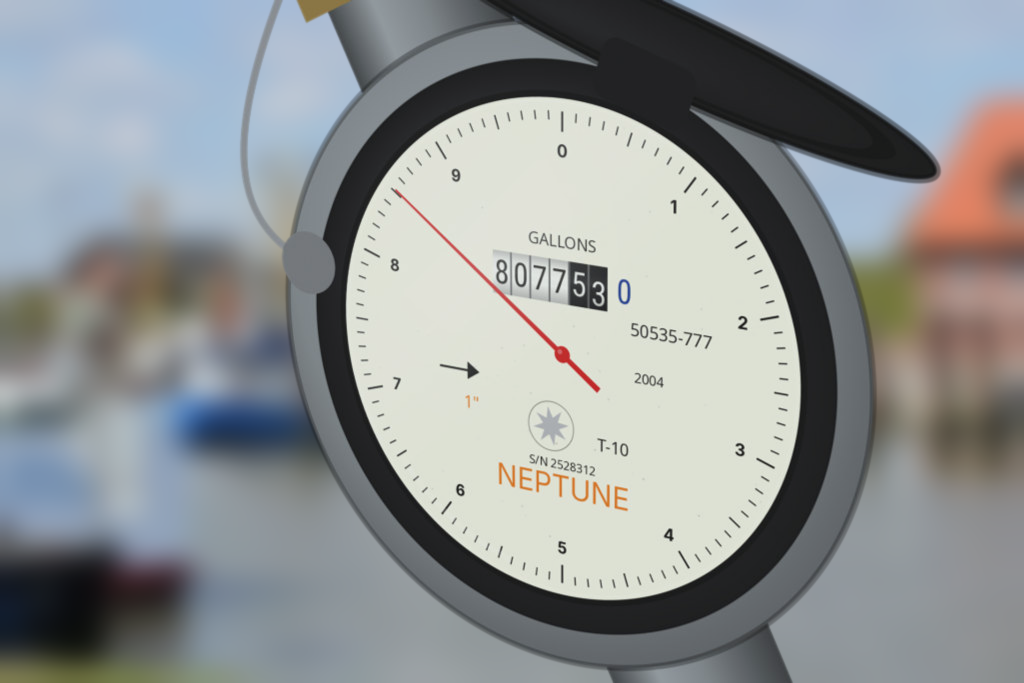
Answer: 8077528.5gal
